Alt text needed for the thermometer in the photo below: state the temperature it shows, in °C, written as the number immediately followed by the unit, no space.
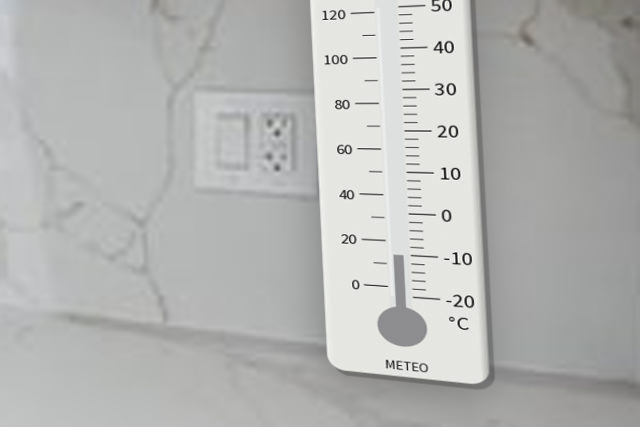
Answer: -10°C
